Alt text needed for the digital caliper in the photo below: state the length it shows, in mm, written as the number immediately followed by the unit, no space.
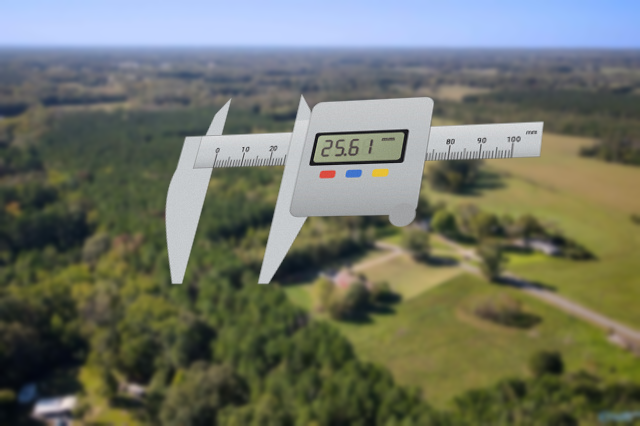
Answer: 25.61mm
